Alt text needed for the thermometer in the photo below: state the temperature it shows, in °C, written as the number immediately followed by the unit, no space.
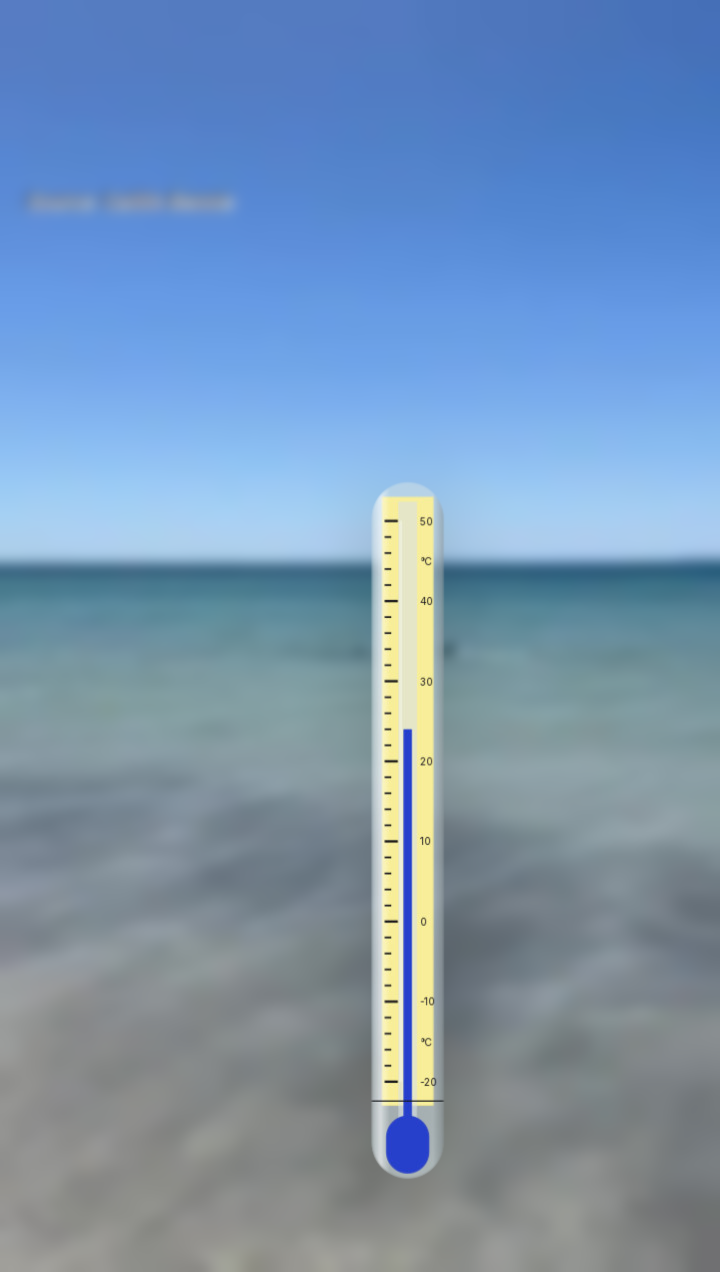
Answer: 24°C
